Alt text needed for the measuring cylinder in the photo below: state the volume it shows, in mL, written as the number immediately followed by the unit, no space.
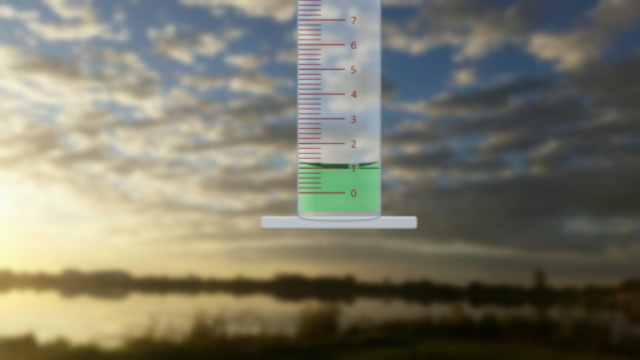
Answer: 1mL
